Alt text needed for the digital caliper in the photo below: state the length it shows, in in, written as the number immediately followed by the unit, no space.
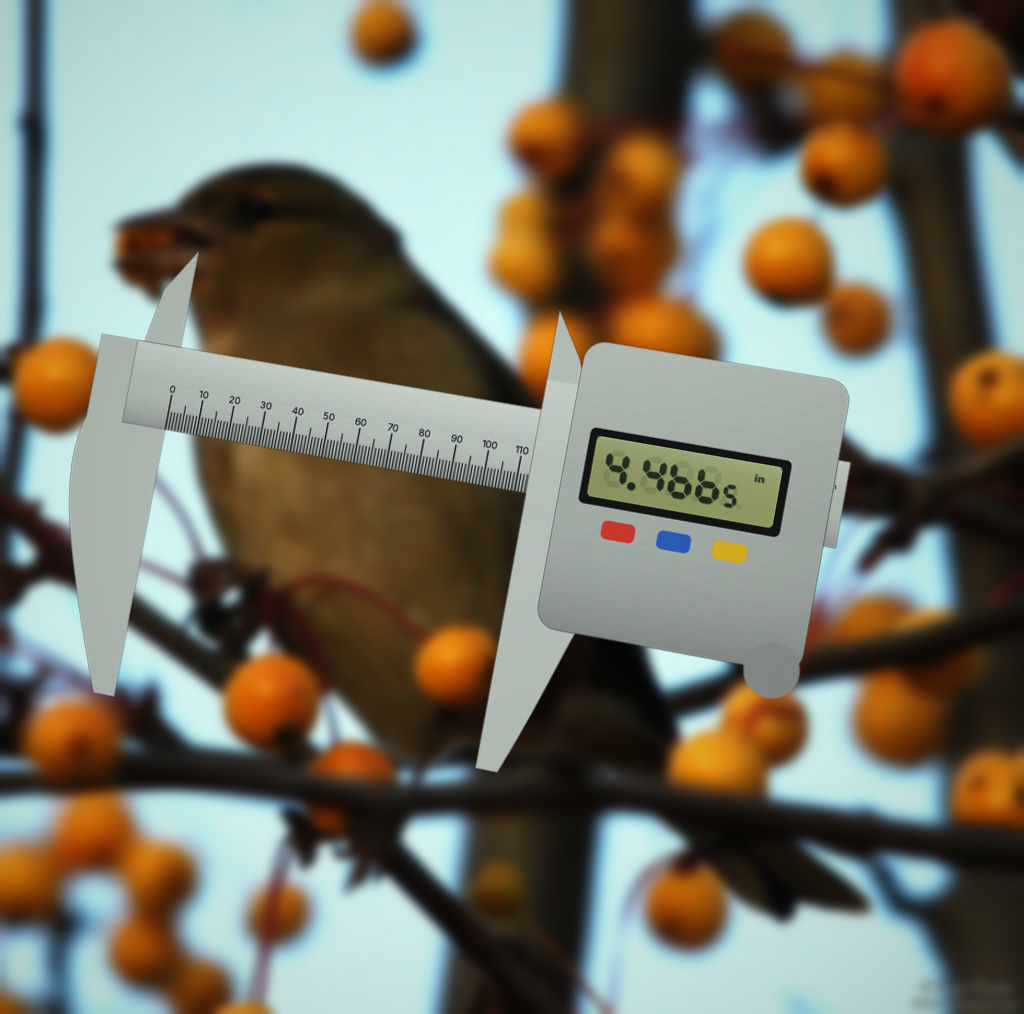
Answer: 4.4665in
